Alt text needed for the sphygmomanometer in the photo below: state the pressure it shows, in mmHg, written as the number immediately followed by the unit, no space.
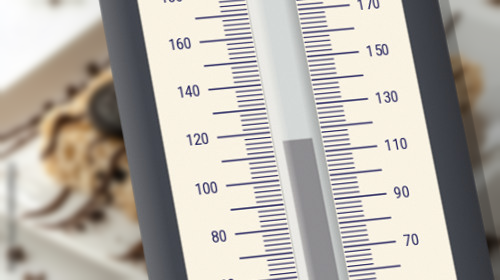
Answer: 116mmHg
